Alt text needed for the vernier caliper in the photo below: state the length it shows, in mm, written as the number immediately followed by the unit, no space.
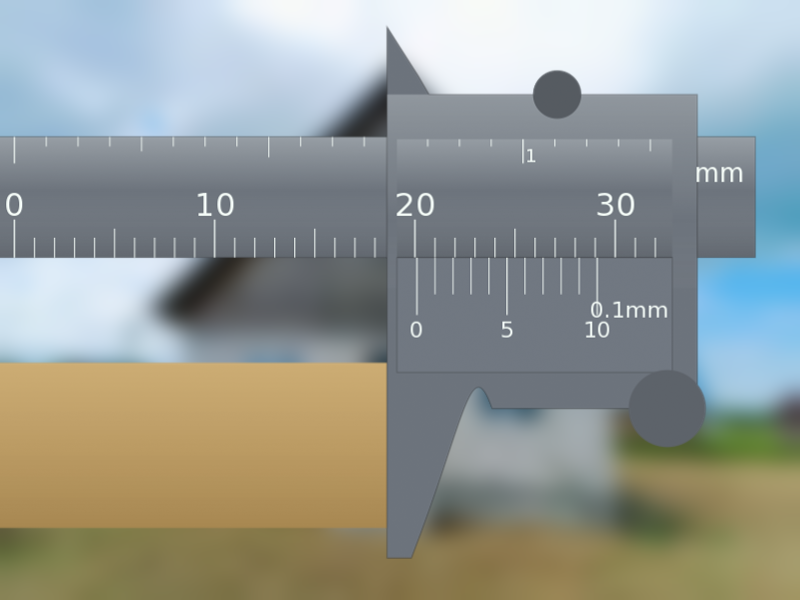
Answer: 20.1mm
